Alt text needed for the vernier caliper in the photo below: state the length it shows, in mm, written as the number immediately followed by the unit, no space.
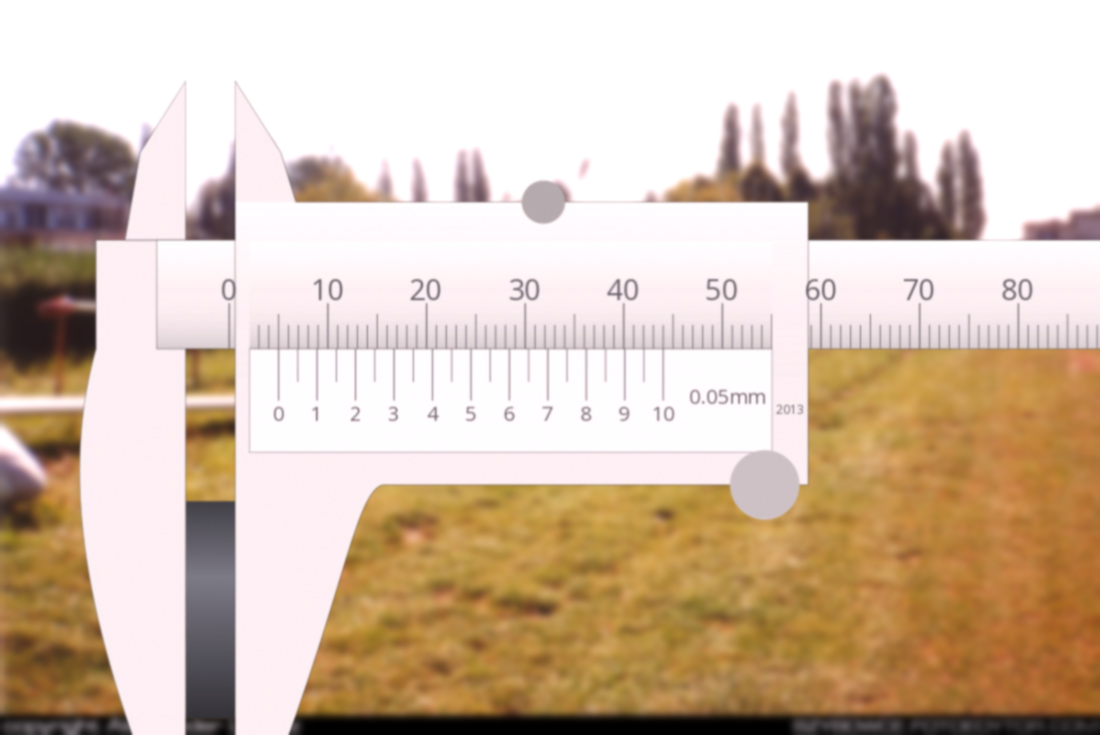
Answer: 5.0mm
